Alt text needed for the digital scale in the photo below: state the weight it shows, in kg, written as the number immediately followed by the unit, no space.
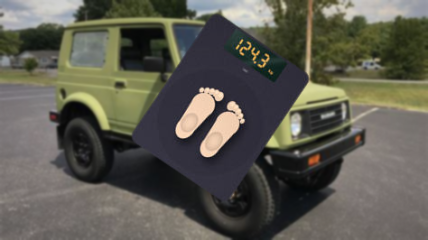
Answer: 124.3kg
